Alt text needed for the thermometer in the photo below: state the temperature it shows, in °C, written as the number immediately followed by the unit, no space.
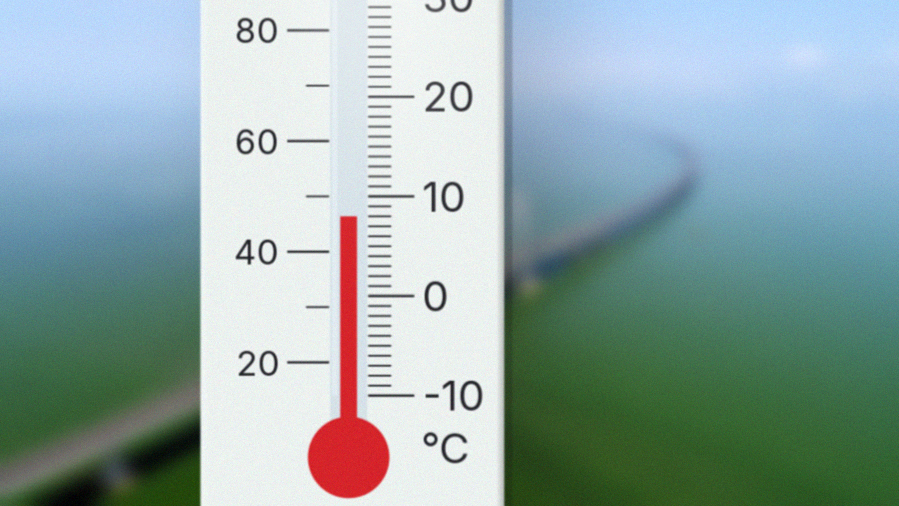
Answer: 8°C
